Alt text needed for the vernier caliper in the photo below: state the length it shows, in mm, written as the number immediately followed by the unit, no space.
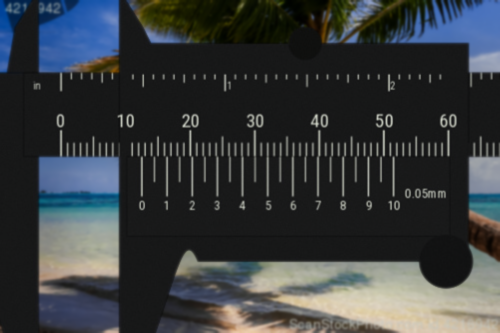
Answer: 12.5mm
